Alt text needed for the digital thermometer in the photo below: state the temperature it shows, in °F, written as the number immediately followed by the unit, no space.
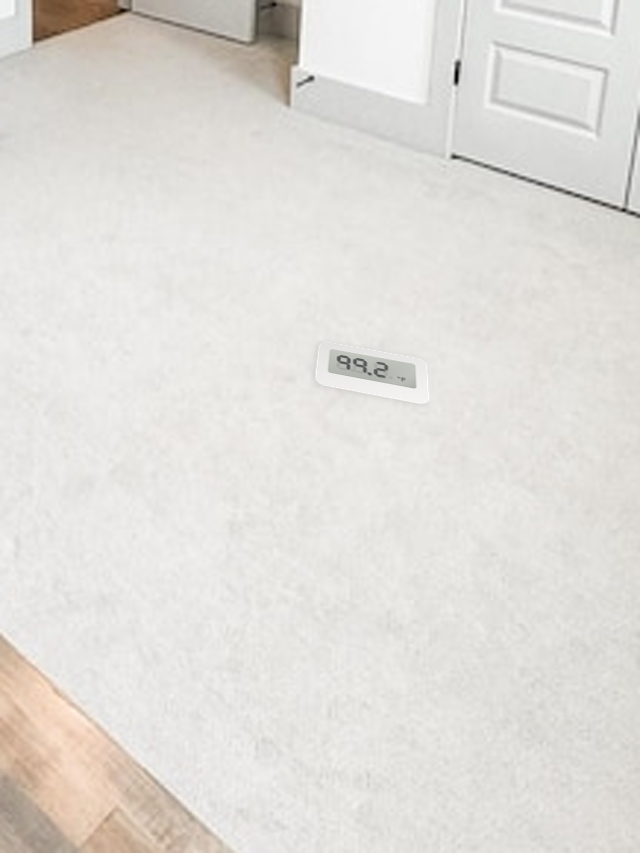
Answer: 99.2°F
